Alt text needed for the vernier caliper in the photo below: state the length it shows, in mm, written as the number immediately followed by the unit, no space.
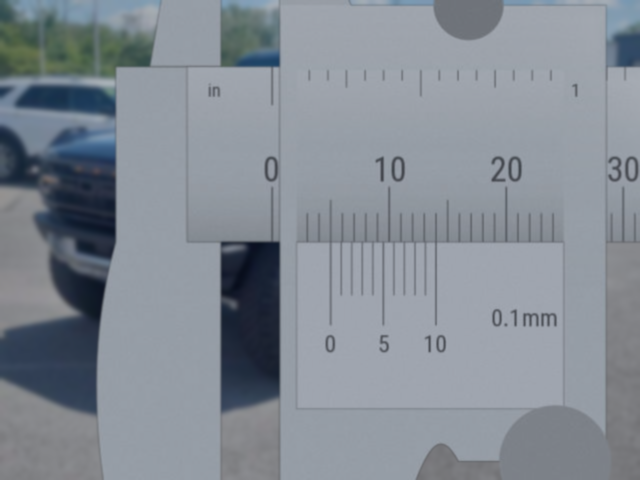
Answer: 5.0mm
